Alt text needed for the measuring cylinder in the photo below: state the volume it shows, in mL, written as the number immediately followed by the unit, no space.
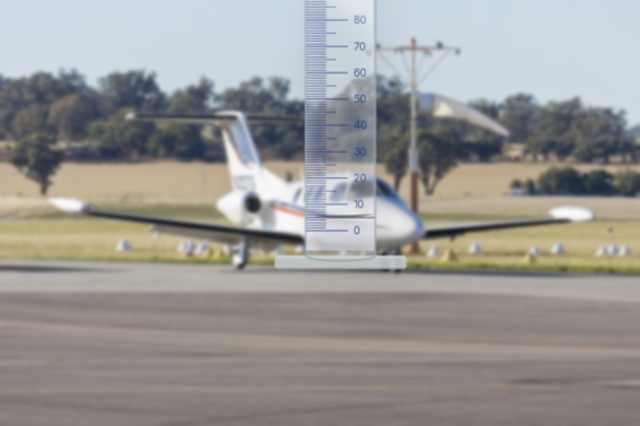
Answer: 5mL
